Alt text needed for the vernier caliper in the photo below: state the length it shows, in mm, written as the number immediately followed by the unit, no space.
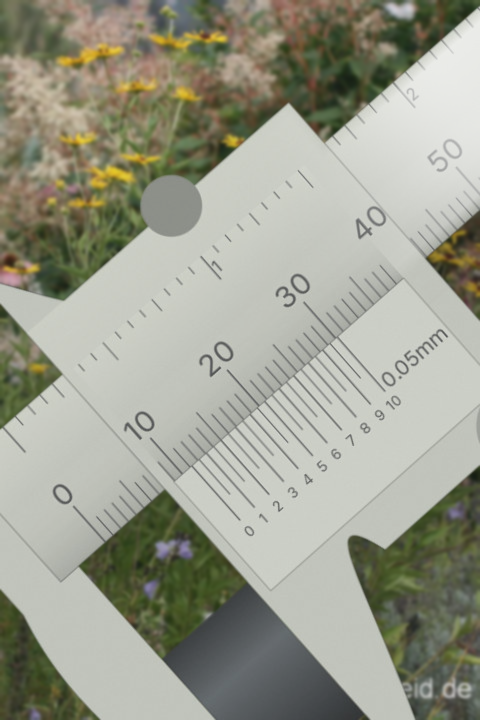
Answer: 11.2mm
